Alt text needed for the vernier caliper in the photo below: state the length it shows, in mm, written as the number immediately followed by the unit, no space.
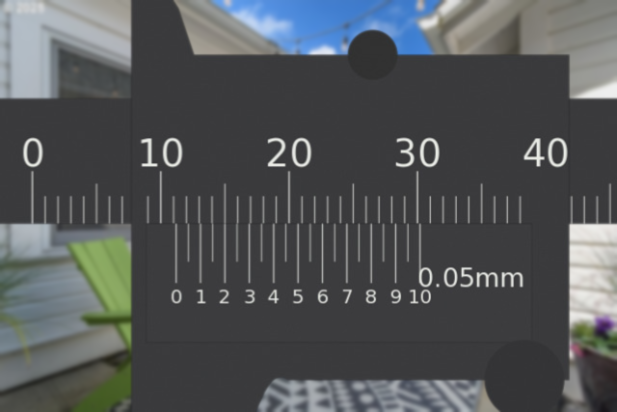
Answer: 11.2mm
